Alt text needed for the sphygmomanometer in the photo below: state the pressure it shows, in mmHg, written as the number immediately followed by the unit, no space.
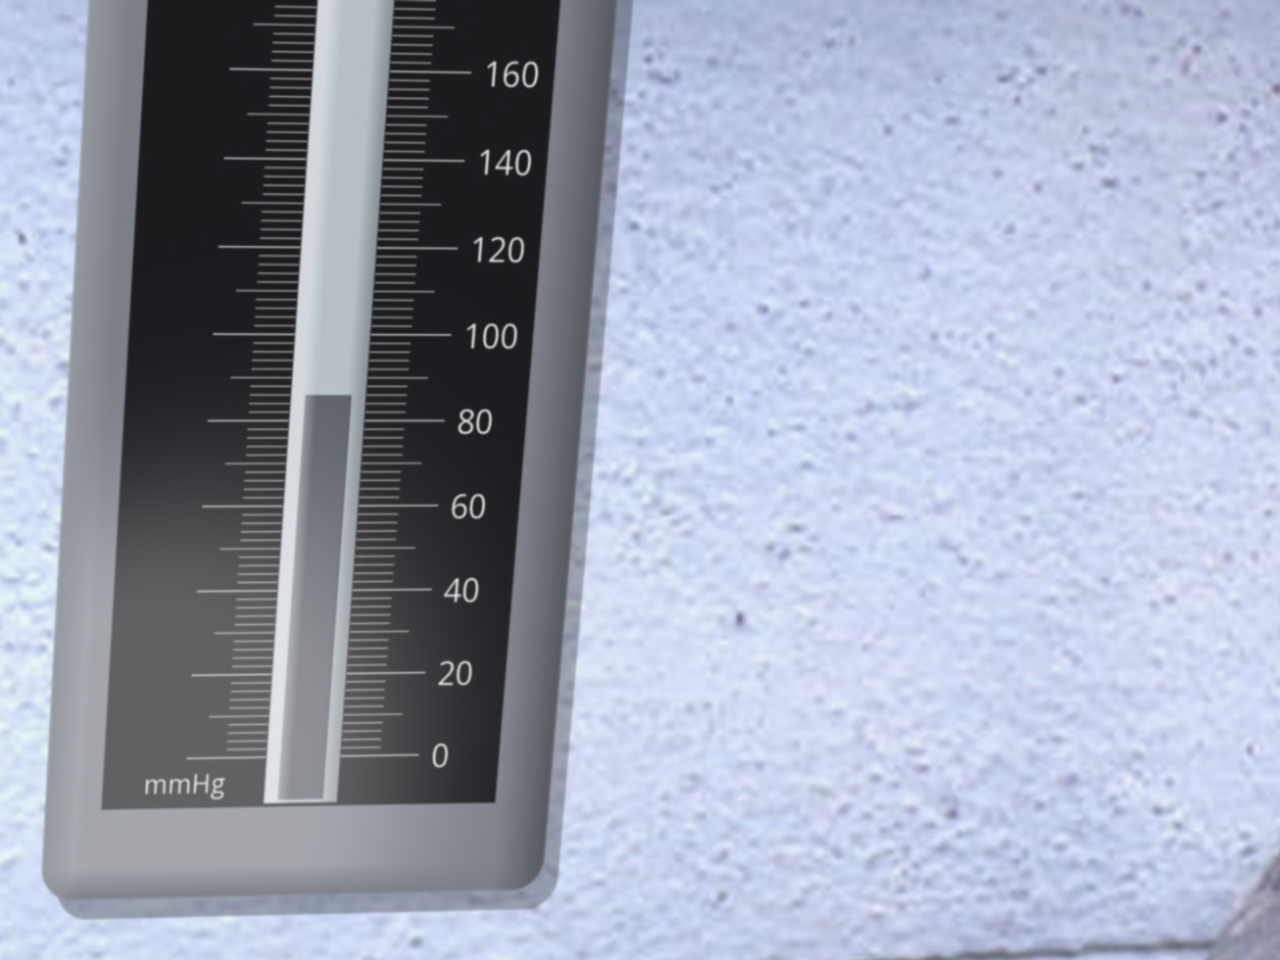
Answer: 86mmHg
